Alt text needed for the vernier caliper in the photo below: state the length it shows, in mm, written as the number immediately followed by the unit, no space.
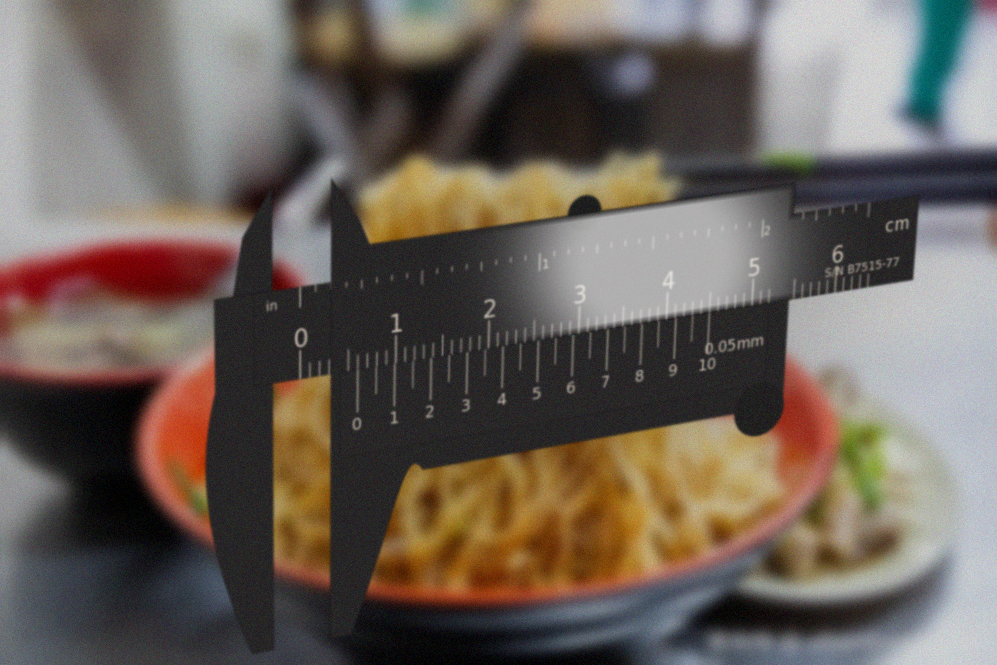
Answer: 6.0mm
